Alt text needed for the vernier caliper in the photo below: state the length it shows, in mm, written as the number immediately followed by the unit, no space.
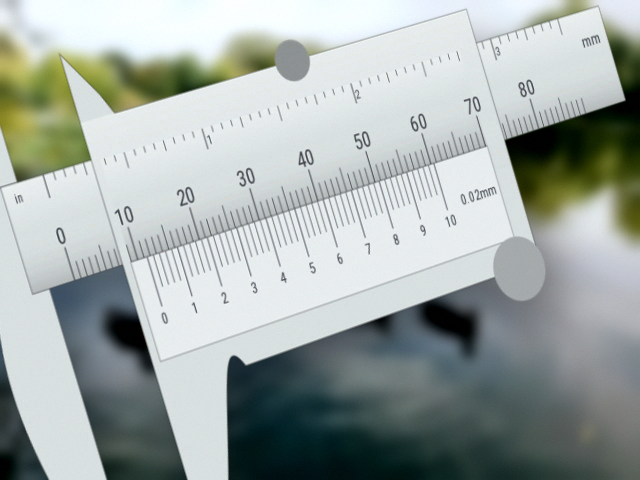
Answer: 11.5mm
